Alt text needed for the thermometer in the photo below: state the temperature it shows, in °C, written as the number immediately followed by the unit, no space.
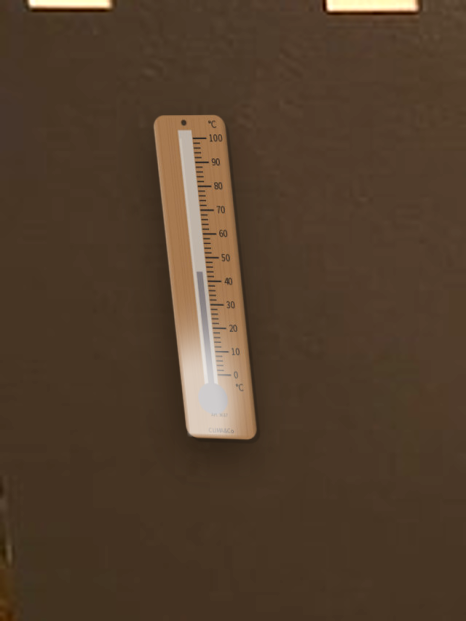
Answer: 44°C
